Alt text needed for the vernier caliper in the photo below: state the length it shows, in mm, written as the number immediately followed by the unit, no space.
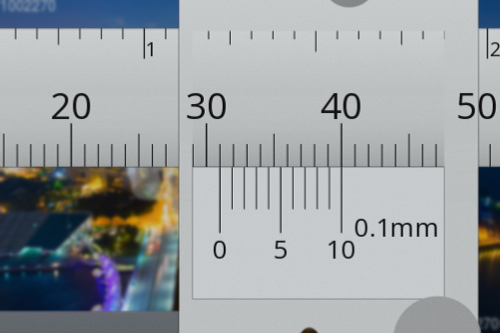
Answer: 31.0mm
